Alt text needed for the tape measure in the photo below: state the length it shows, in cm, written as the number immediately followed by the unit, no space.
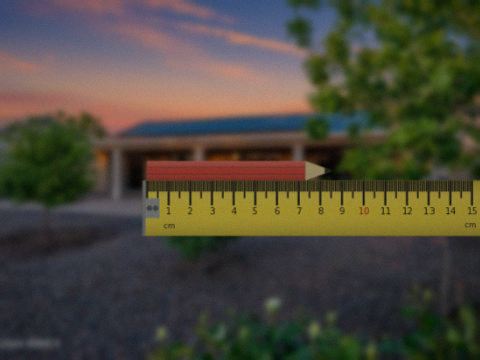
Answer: 8.5cm
